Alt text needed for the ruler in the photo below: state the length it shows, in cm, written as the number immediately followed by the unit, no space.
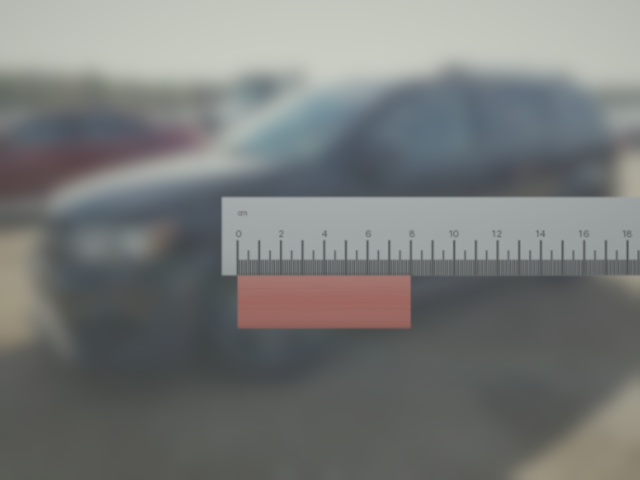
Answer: 8cm
